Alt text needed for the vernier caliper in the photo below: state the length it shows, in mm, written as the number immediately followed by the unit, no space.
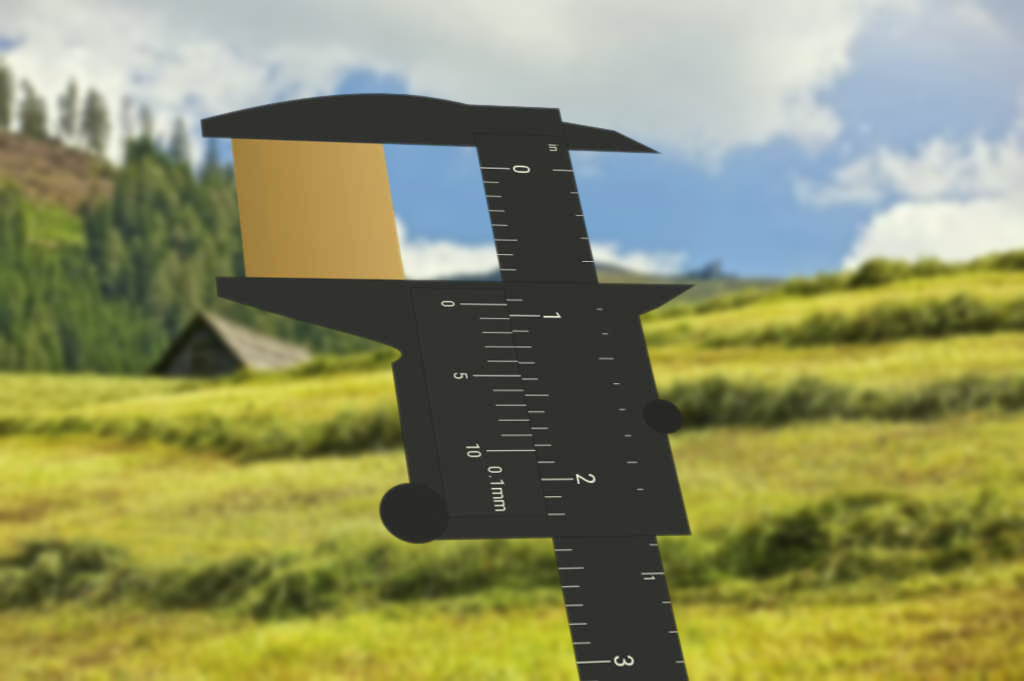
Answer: 9.3mm
